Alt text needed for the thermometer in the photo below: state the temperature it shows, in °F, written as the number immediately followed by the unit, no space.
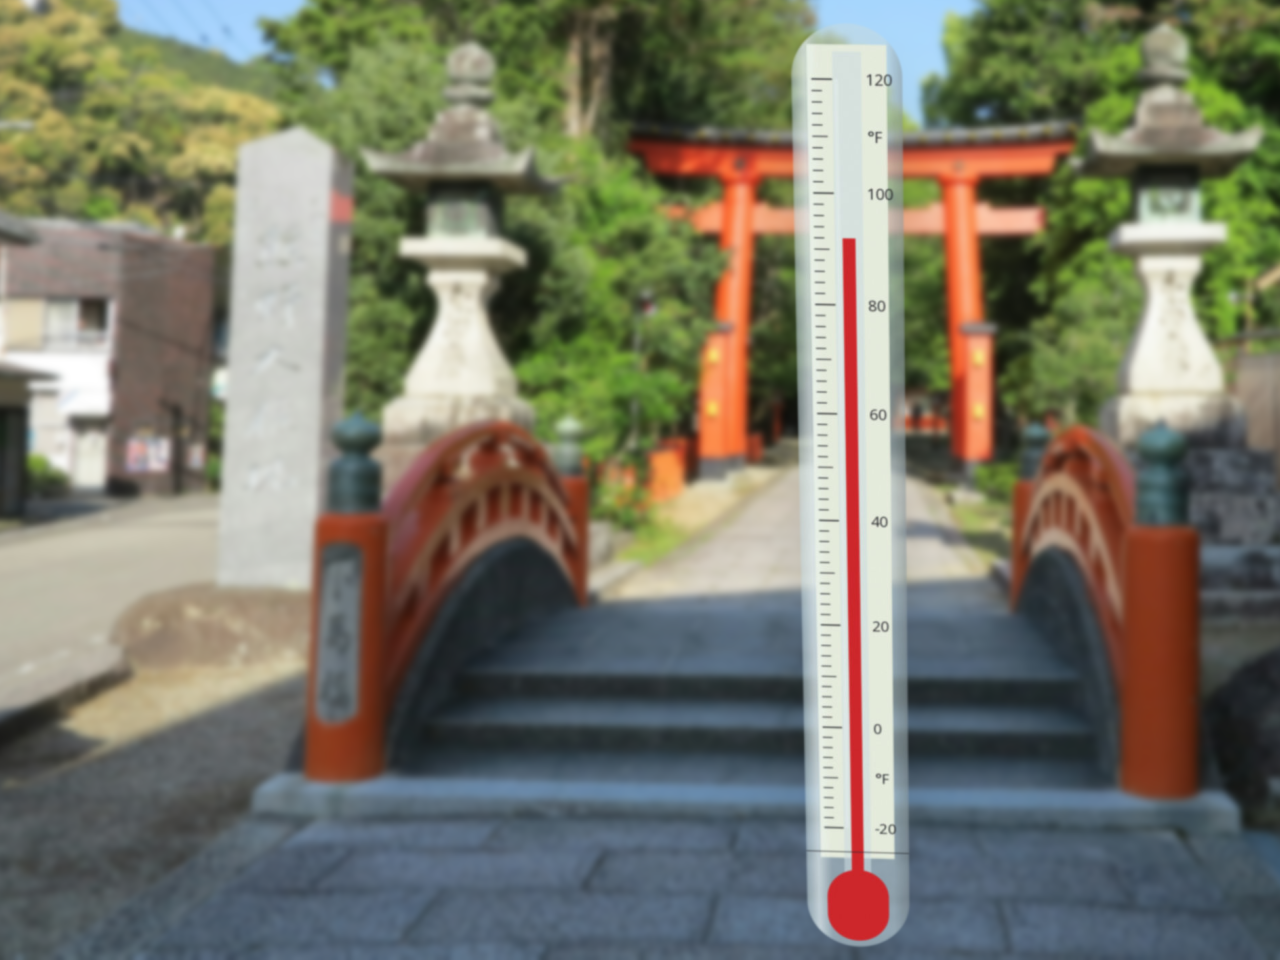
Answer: 92°F
